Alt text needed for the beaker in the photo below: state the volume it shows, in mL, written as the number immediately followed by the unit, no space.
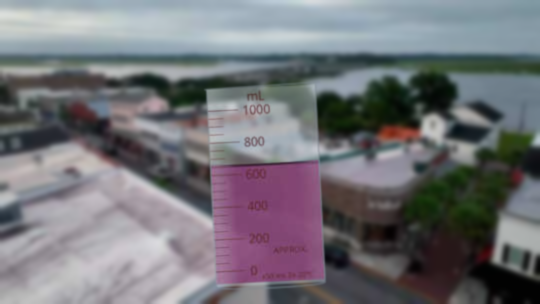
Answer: 650mL
